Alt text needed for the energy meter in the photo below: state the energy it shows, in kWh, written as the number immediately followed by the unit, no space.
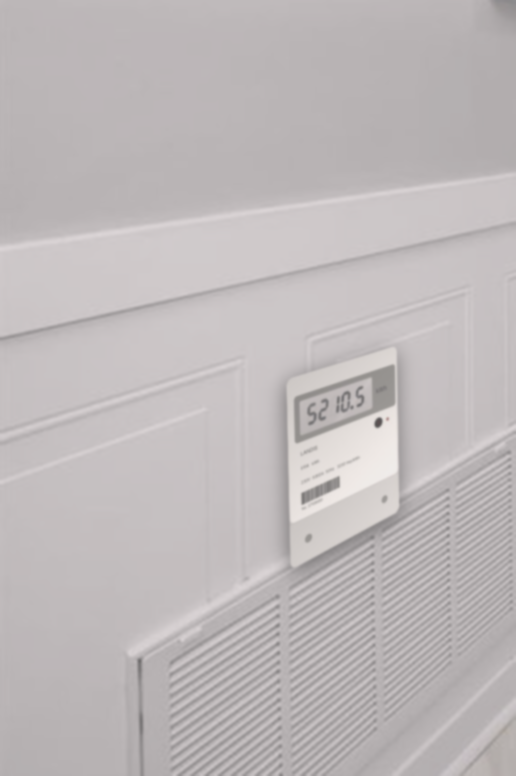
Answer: 5210.5kWh
